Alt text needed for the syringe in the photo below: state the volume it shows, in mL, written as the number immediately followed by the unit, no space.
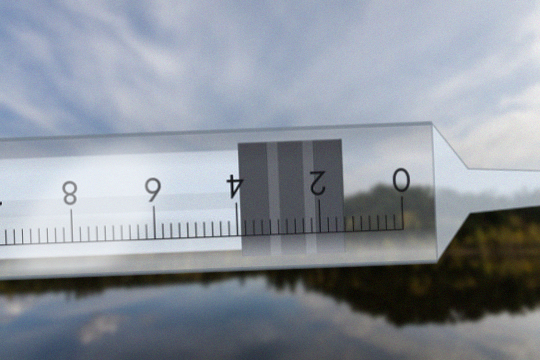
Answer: 1.4mL
